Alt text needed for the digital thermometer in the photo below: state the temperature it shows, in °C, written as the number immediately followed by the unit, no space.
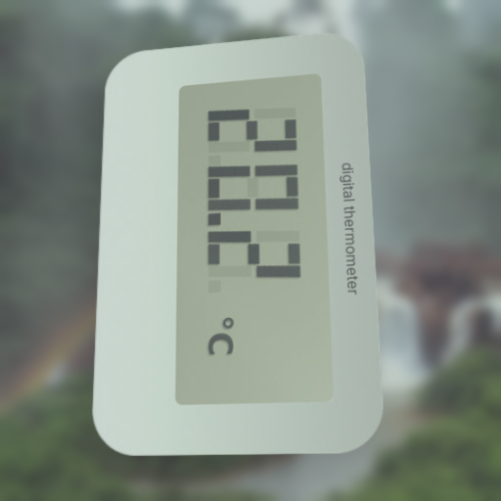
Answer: 20.2°C
